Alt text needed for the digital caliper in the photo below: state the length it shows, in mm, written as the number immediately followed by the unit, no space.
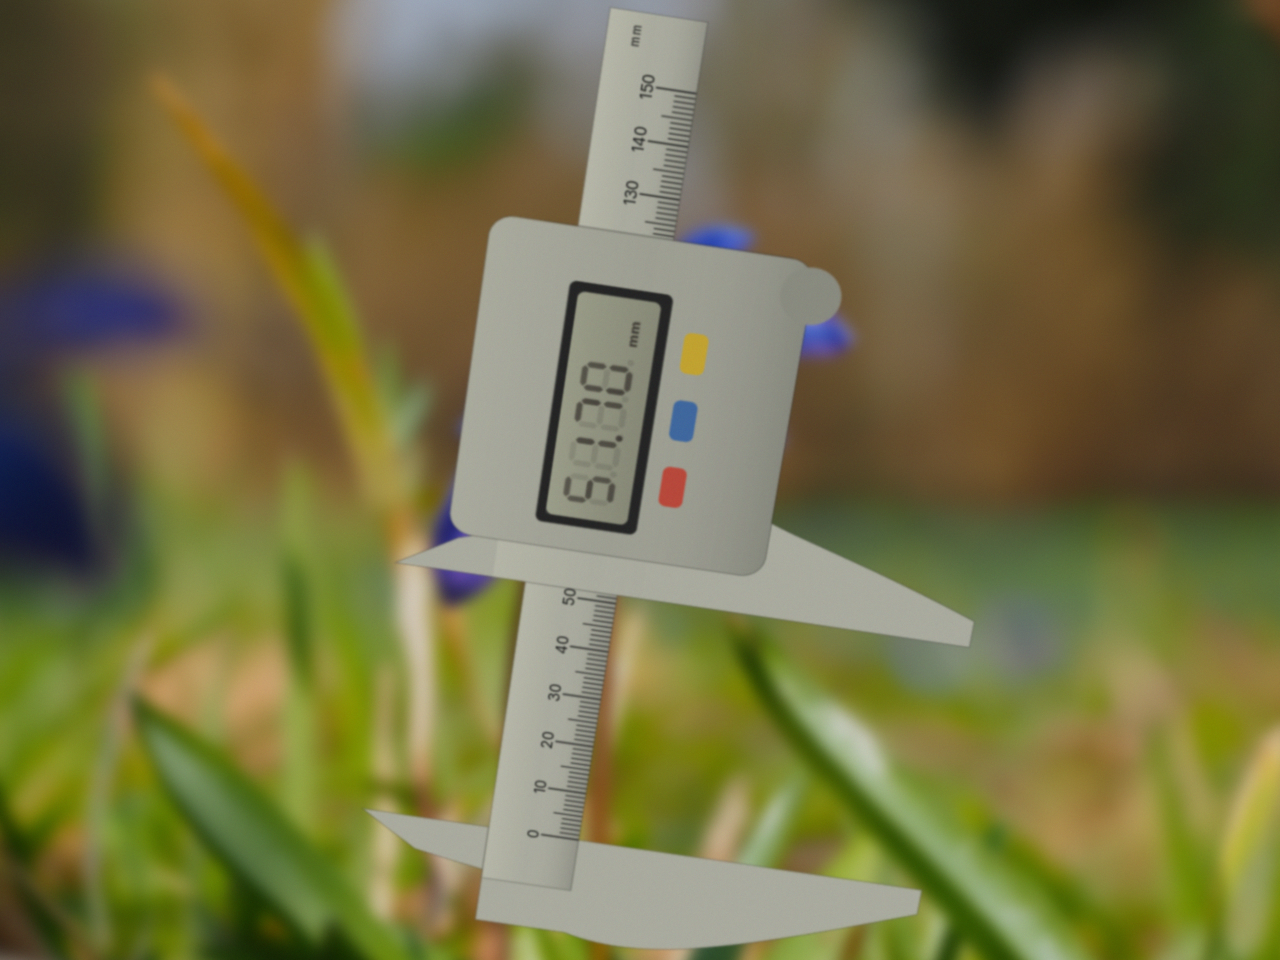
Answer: 51.70mm
